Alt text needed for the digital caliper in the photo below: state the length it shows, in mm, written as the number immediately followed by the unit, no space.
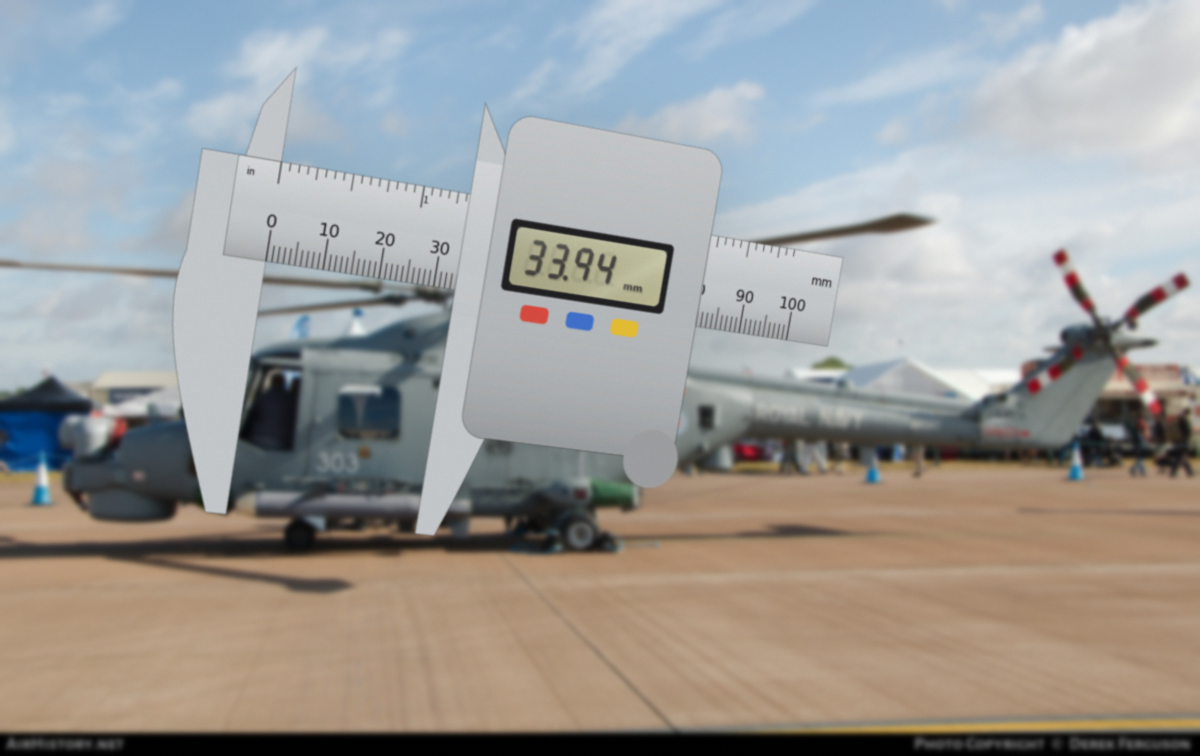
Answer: 33.94mm
